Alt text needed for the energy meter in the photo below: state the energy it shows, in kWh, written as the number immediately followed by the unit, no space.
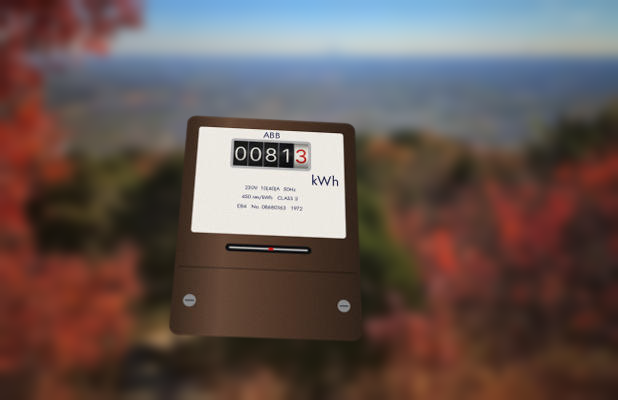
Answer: 81.3kWh
